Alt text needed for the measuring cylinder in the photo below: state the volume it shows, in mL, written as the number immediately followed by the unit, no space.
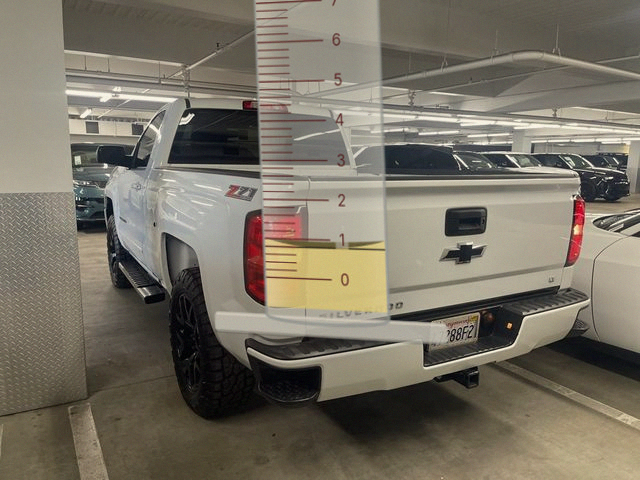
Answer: 0.8mL
